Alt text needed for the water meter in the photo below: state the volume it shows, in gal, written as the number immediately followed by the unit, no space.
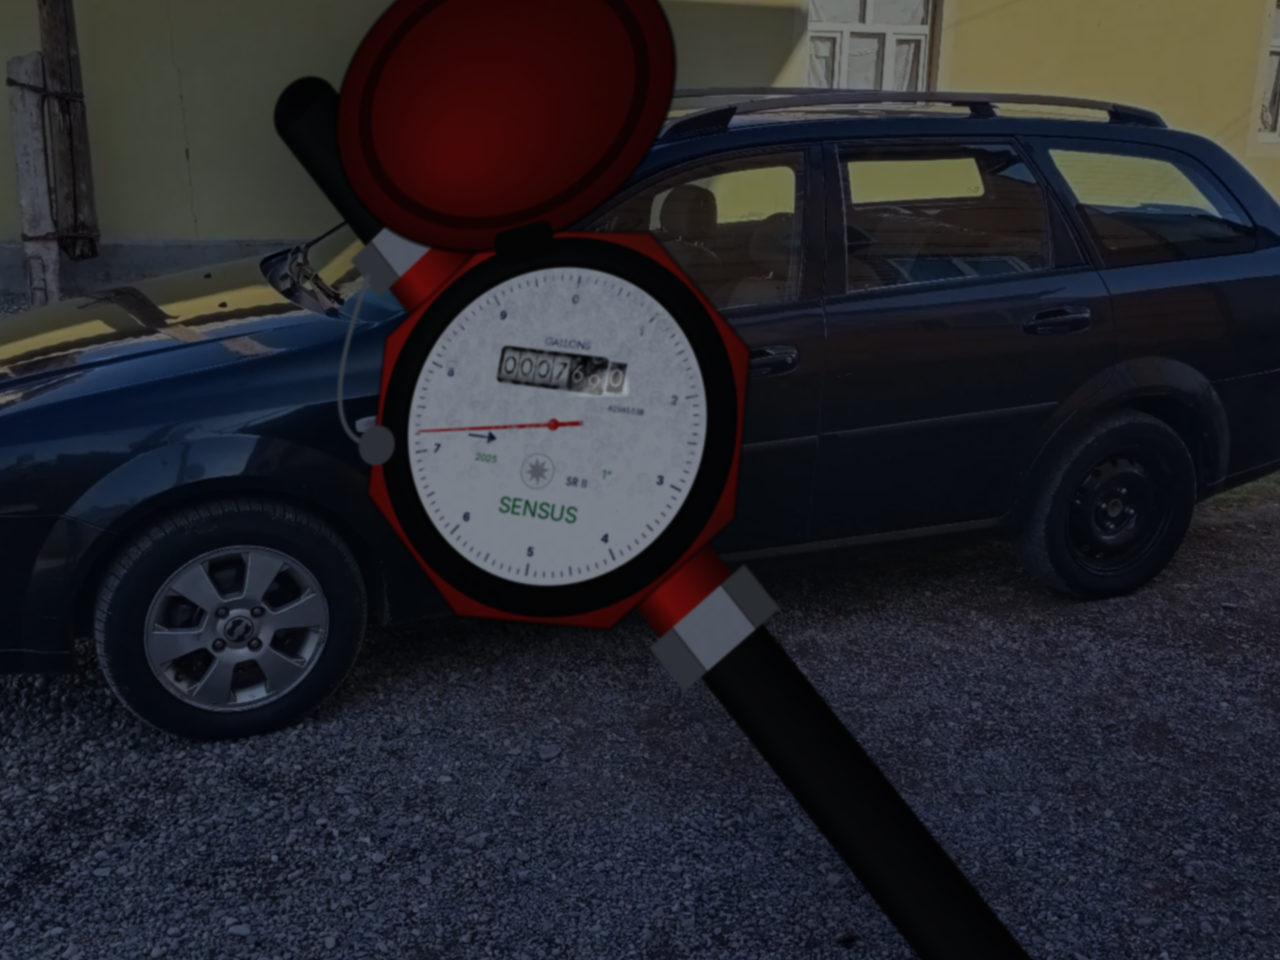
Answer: 7687.2gal
